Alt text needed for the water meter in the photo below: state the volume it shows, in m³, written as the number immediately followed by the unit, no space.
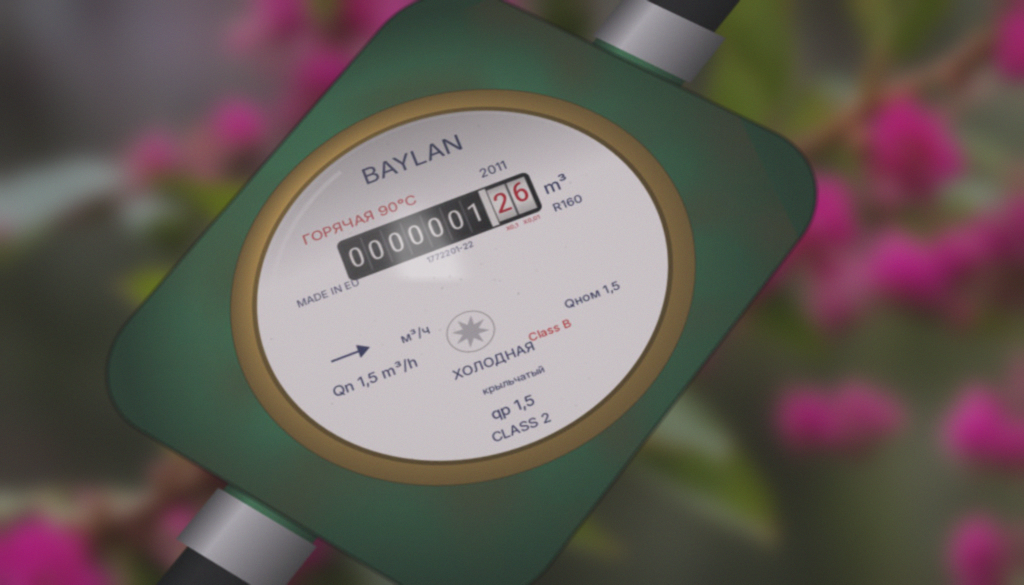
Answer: 1.26m³
